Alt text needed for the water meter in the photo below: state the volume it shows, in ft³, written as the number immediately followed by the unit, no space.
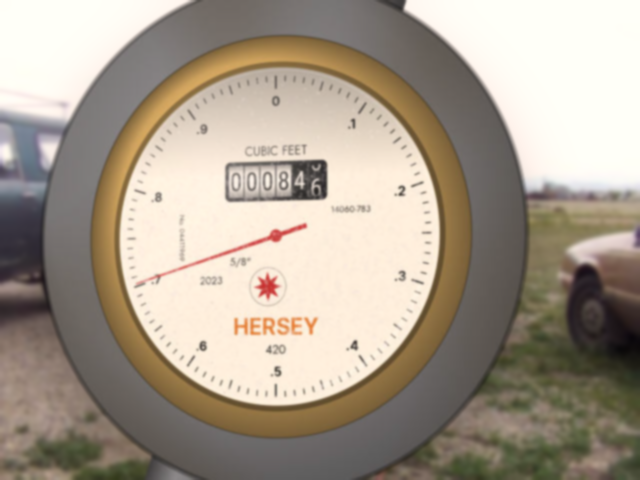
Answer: 845.70ft³
